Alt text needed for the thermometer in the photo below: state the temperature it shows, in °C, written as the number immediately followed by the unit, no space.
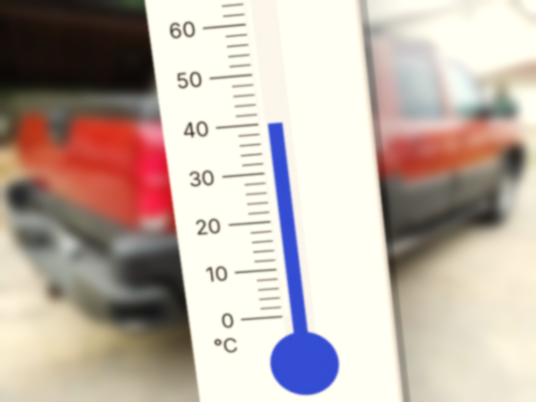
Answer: 40°C
